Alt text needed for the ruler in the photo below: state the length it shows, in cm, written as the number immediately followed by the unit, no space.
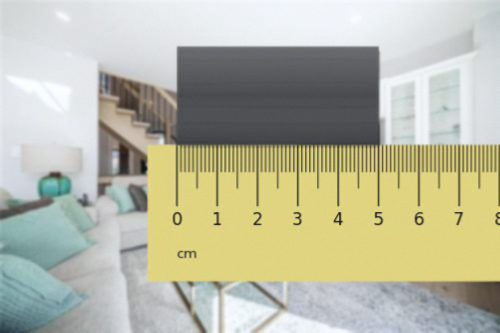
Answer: 5cm
